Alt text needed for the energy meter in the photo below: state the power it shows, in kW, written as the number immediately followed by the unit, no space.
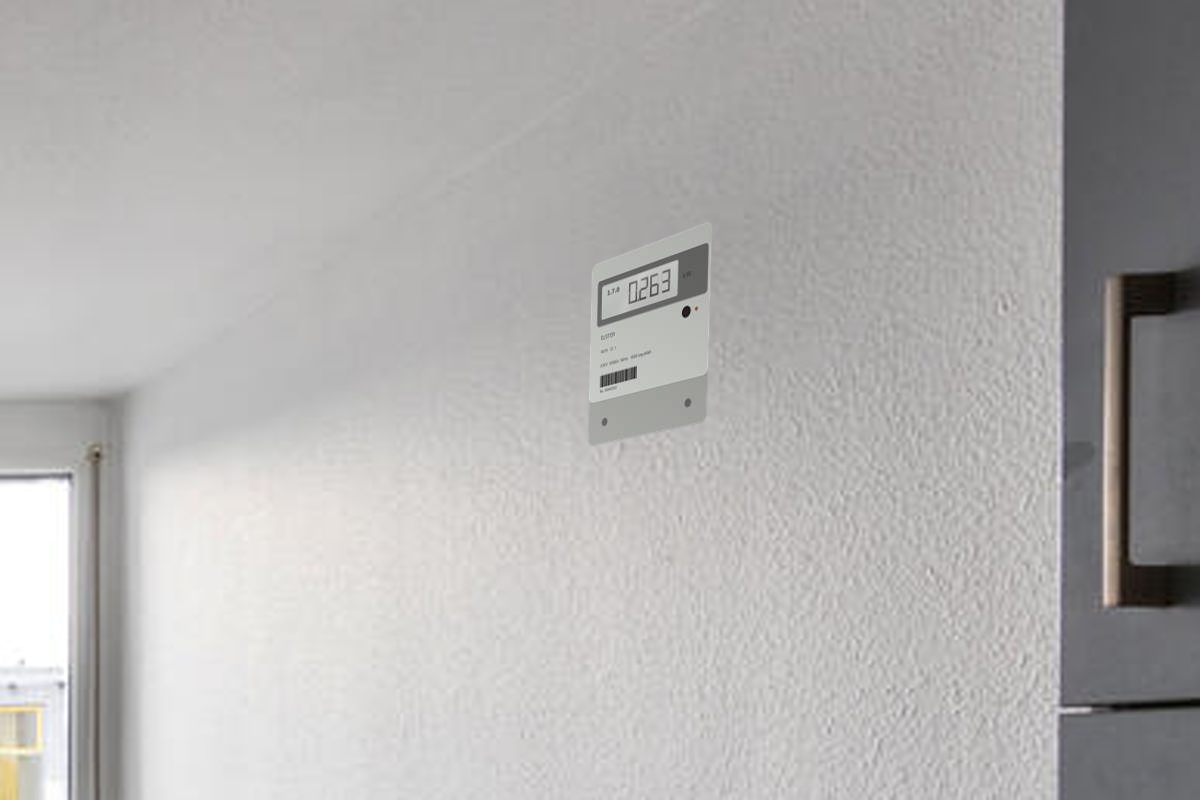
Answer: 0.263kW
